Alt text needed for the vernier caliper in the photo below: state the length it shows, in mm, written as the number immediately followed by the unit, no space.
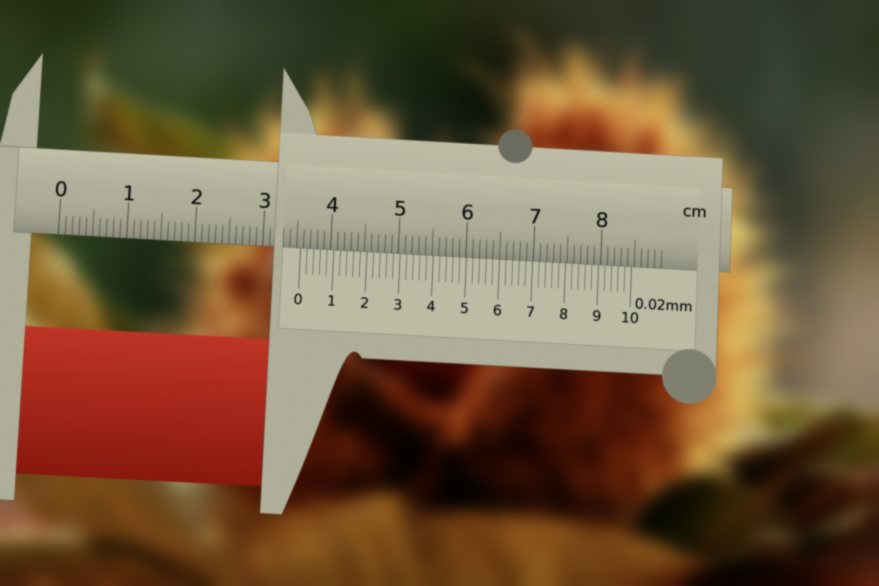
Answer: 35.6mm
